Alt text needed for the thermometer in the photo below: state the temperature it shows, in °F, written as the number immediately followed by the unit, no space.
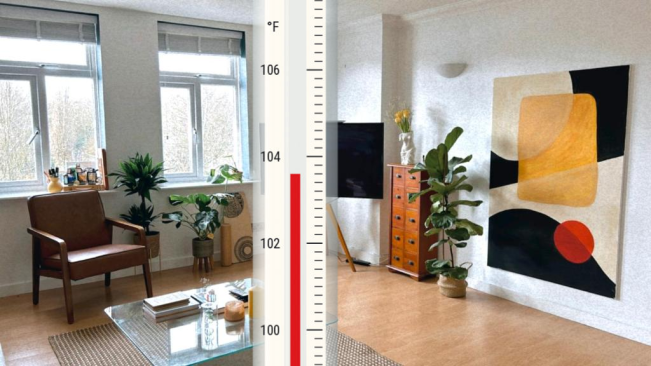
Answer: 103.6°F
